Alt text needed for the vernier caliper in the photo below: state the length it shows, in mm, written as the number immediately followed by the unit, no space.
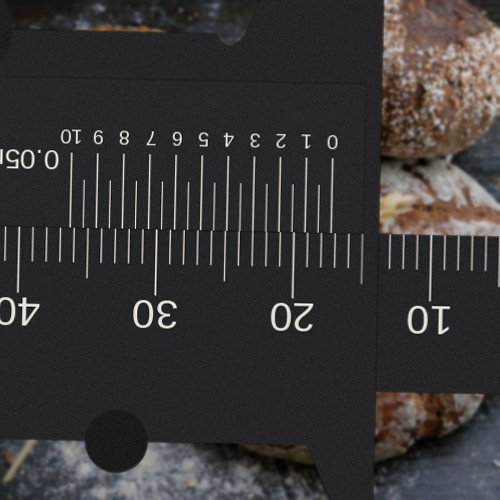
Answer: 17.3mm
